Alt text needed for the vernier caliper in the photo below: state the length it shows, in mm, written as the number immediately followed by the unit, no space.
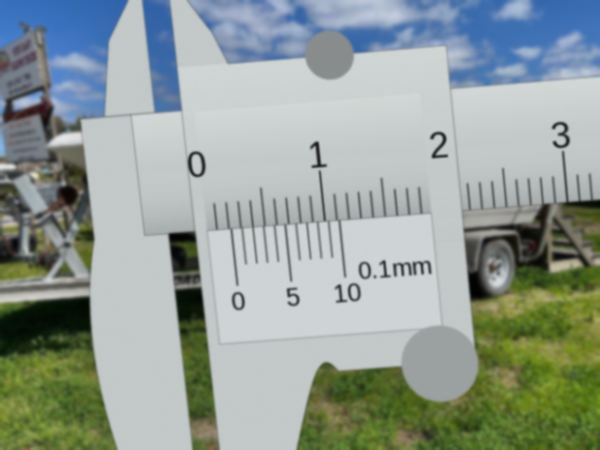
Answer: 2.2mm
